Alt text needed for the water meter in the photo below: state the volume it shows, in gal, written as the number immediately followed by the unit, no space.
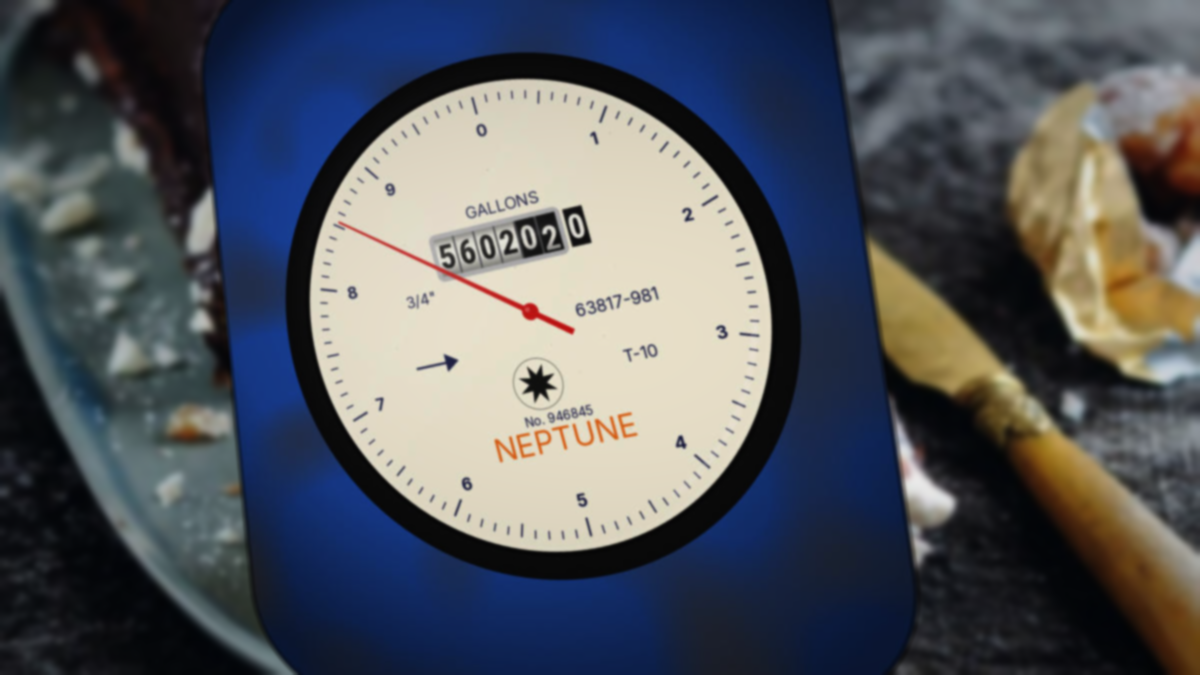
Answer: 5602018.5gal
